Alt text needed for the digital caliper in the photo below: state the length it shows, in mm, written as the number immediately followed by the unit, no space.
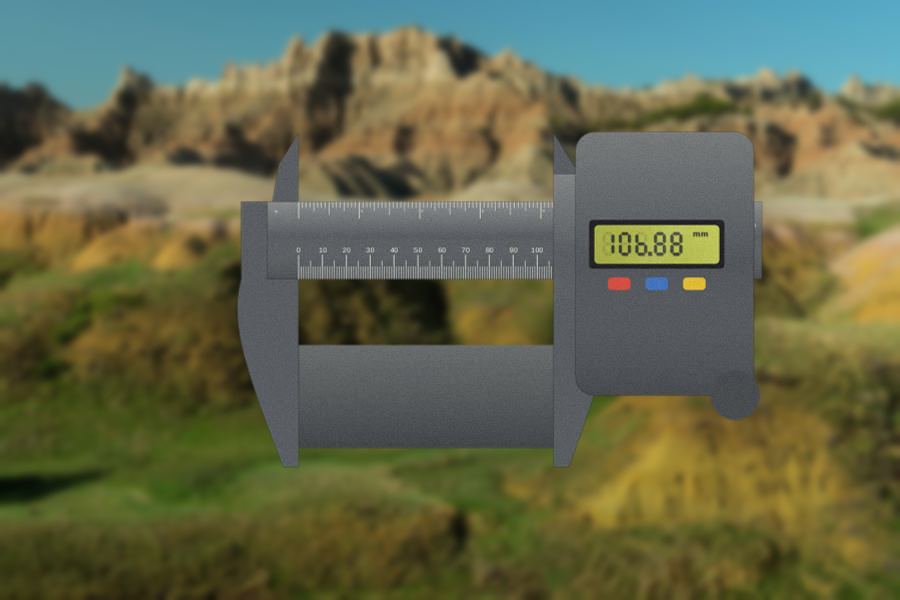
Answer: 106.88mm
